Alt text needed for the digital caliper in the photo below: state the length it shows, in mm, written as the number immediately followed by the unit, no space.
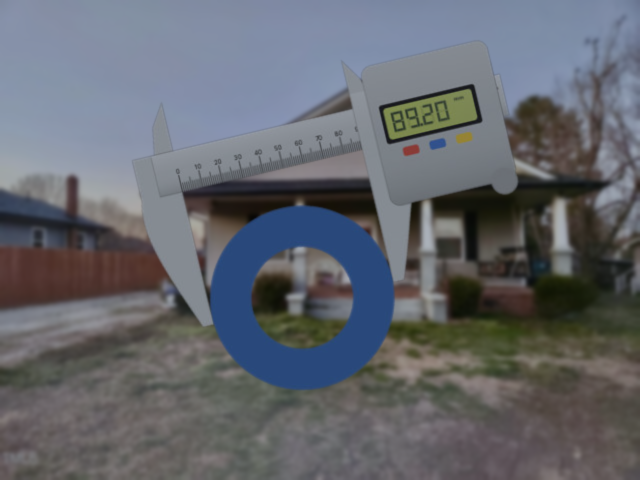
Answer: 89.20mm
